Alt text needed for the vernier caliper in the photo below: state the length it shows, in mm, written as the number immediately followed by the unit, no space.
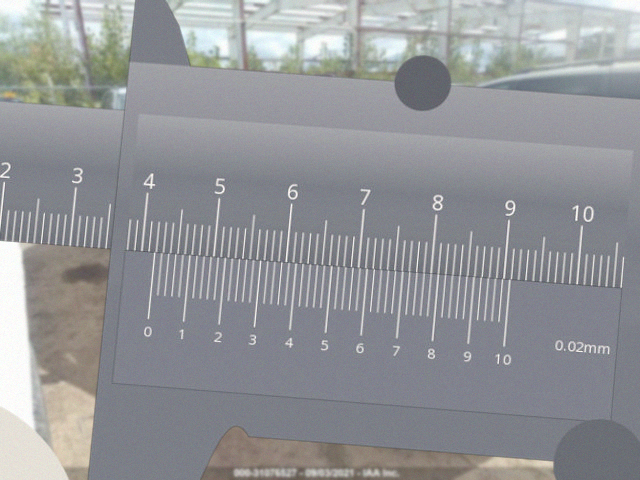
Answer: 41.8mm
